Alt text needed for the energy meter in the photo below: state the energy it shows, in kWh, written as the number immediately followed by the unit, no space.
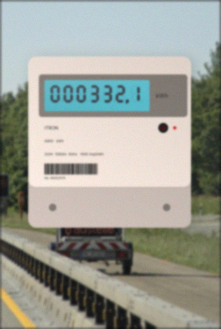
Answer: 332.1kWh
